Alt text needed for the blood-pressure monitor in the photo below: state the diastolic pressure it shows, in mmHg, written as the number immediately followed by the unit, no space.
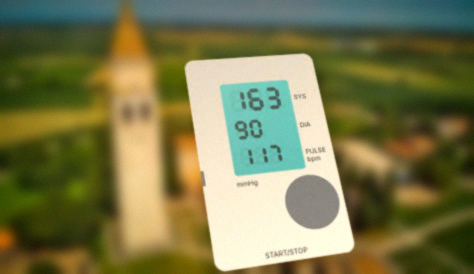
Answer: 90mmHg
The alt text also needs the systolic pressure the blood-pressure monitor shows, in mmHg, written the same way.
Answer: 163mmHg
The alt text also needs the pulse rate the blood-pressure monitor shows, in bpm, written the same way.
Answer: 117bpm
